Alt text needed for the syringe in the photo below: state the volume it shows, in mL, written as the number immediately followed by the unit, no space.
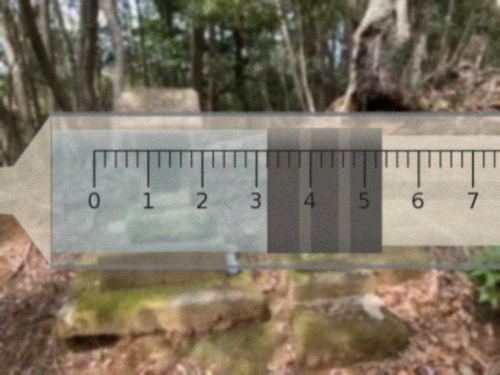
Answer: 3.2mL
